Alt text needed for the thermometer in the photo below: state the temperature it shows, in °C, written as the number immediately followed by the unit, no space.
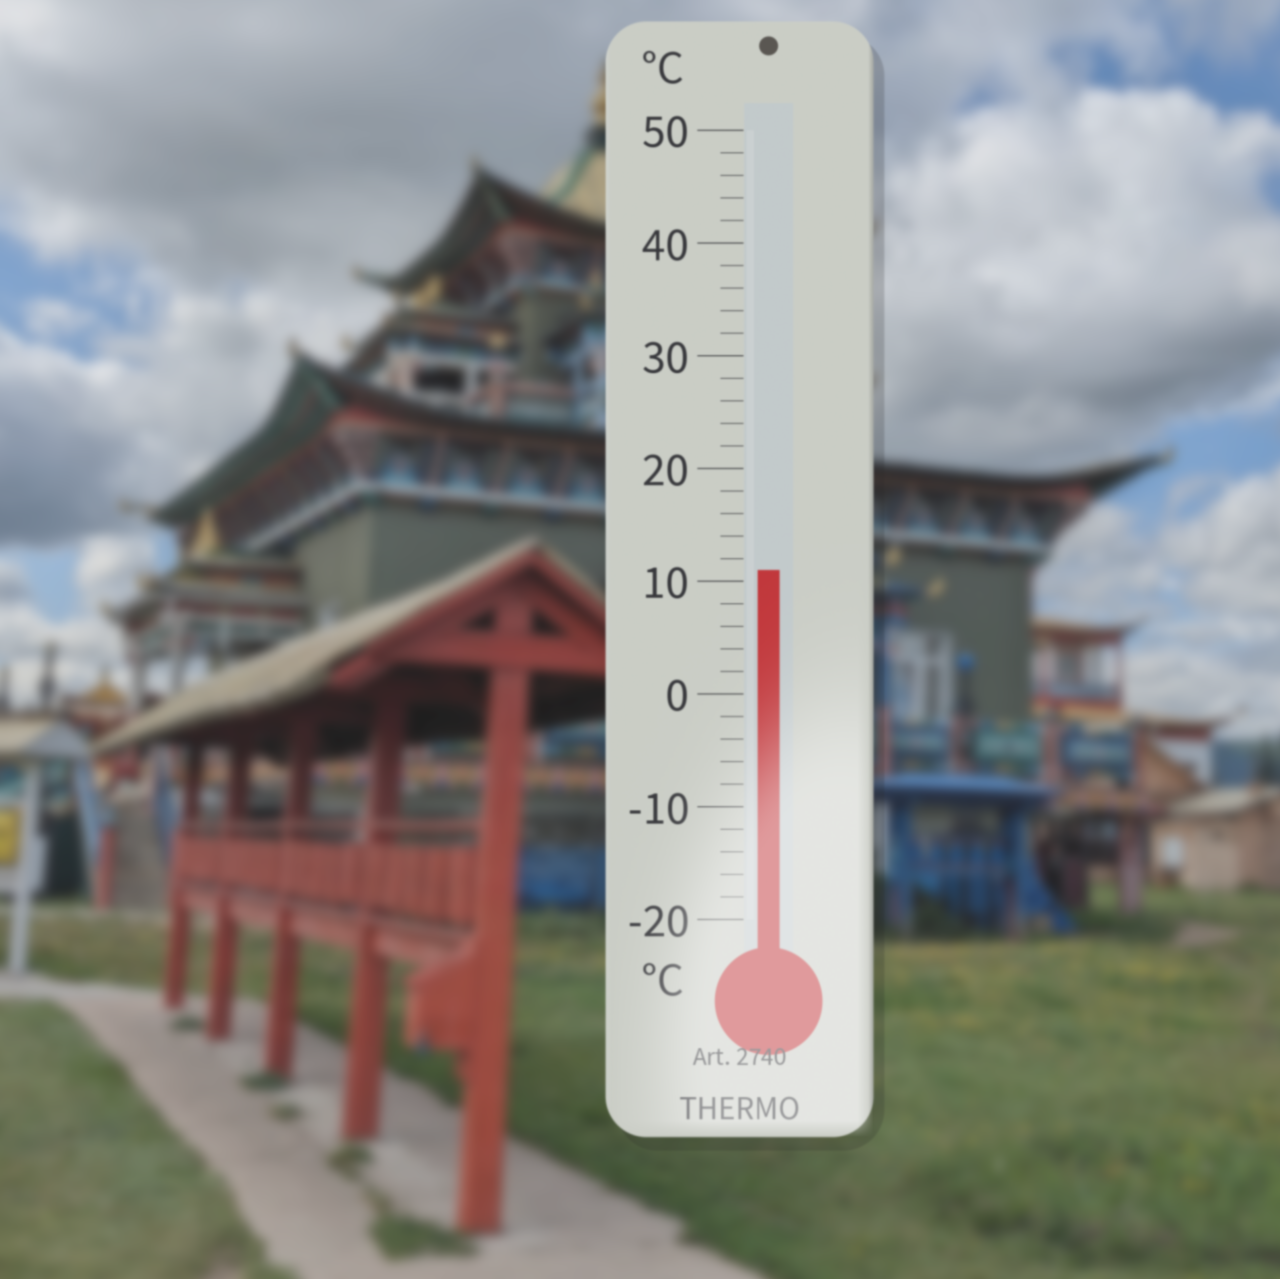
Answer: 11°C
